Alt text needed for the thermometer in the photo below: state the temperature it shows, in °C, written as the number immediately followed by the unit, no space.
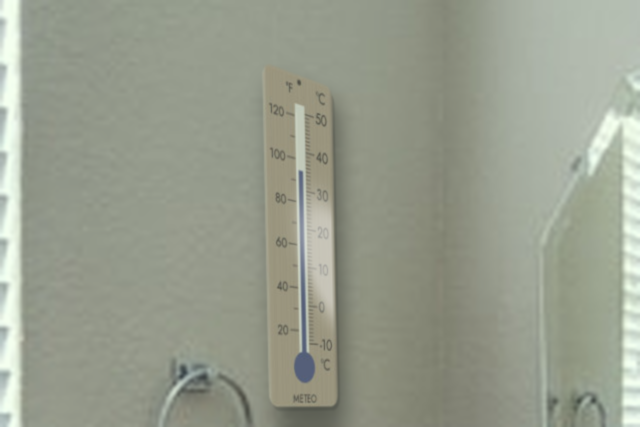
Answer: 35°C
